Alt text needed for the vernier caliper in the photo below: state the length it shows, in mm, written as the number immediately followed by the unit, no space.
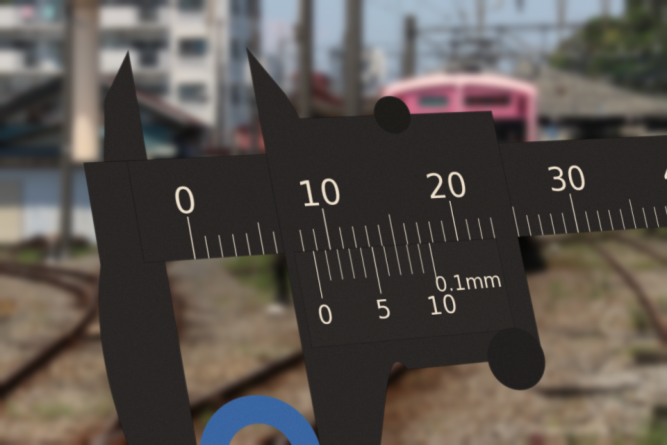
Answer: 8.7mm
